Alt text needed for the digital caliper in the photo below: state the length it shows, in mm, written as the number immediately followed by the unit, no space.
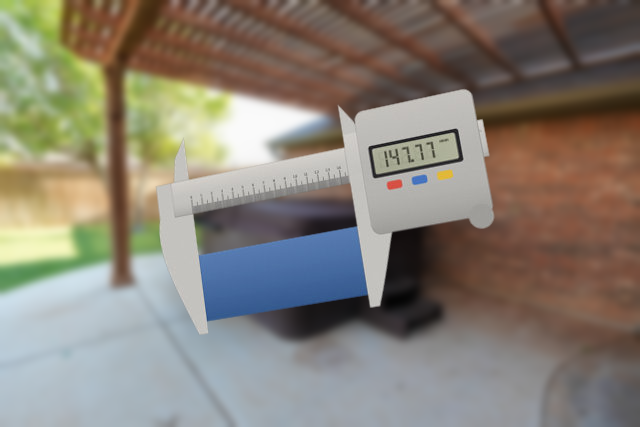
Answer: 147.77mm
